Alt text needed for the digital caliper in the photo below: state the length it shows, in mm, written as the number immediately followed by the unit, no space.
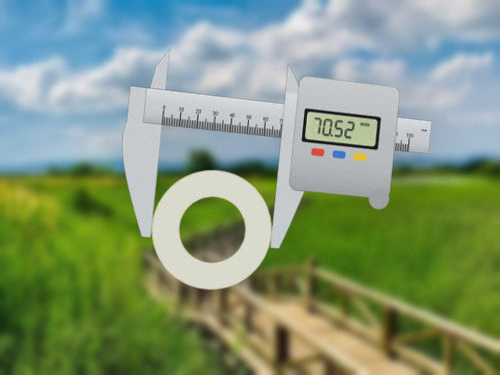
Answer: 70.52mm
